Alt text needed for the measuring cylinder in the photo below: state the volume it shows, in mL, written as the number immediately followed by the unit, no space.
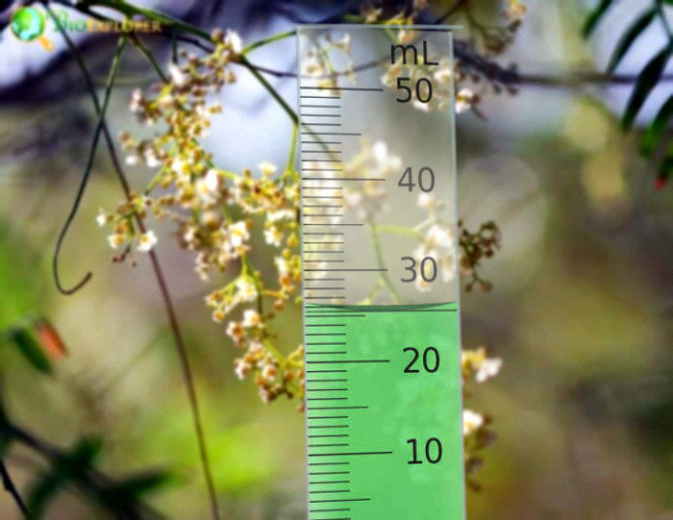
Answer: 25.5mL
